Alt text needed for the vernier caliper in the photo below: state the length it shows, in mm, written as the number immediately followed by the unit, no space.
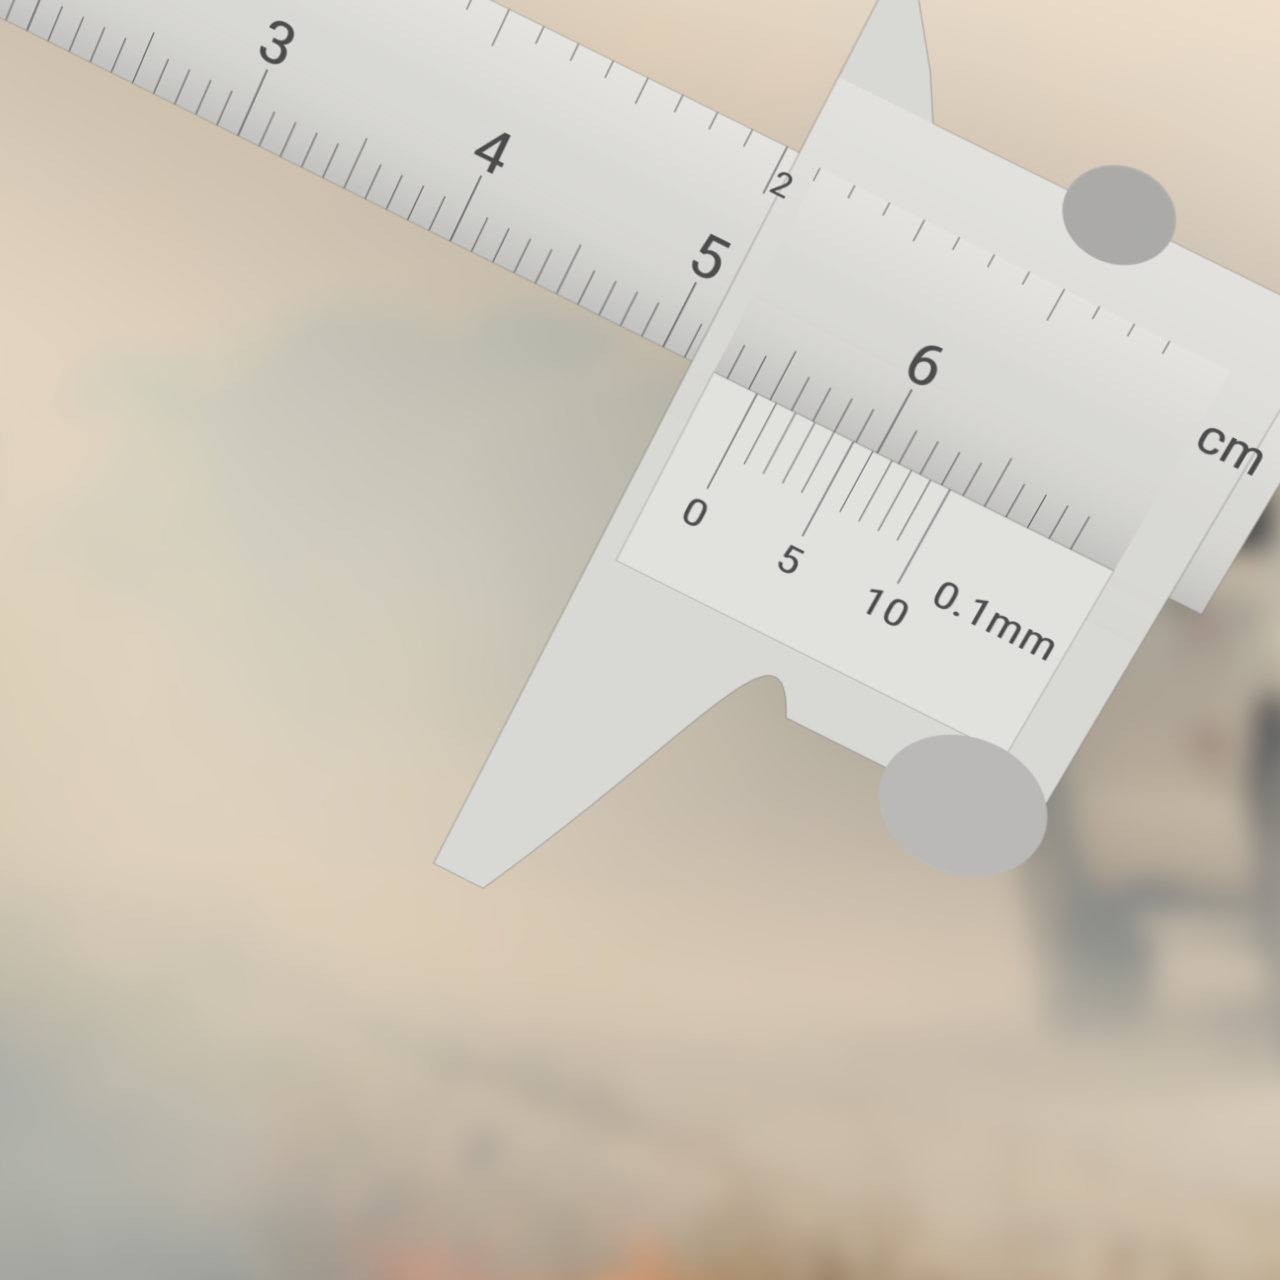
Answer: 54.4mm
